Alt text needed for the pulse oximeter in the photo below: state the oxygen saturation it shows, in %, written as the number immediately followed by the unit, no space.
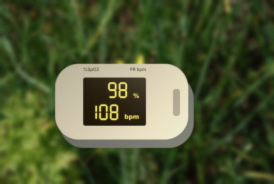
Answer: 98%
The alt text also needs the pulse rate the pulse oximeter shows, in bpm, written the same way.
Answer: 108bpm
